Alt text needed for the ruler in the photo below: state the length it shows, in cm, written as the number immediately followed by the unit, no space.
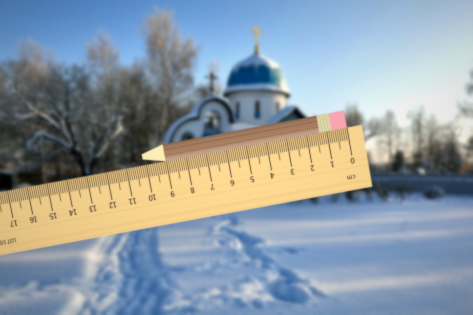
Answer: 10.5cm
